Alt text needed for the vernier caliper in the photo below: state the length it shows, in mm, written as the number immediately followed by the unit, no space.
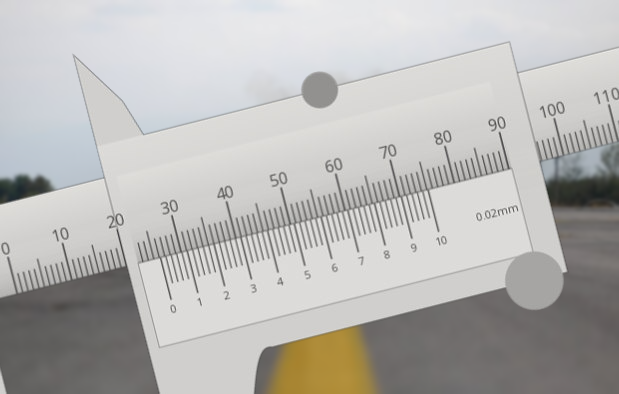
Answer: 26.2mm
